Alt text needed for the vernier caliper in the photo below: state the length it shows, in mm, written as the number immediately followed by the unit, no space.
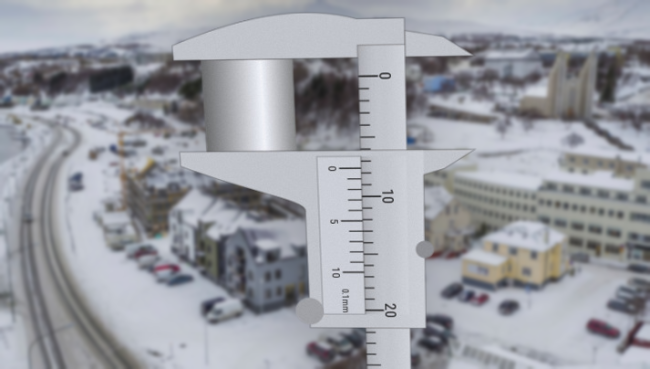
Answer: 7.6mm
